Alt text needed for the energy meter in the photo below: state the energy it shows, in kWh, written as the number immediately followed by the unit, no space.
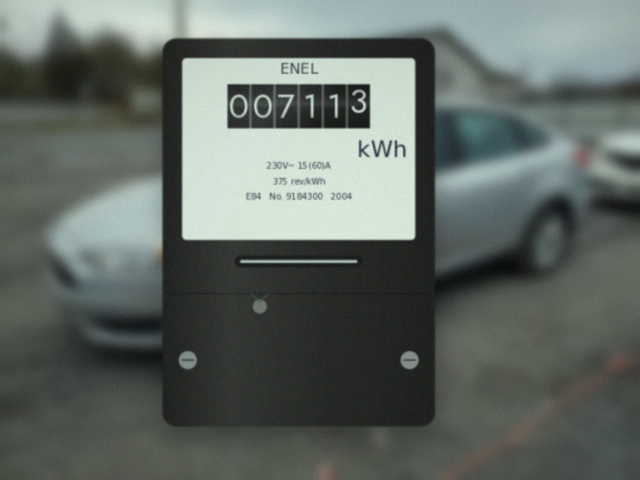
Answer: 7113kWh
